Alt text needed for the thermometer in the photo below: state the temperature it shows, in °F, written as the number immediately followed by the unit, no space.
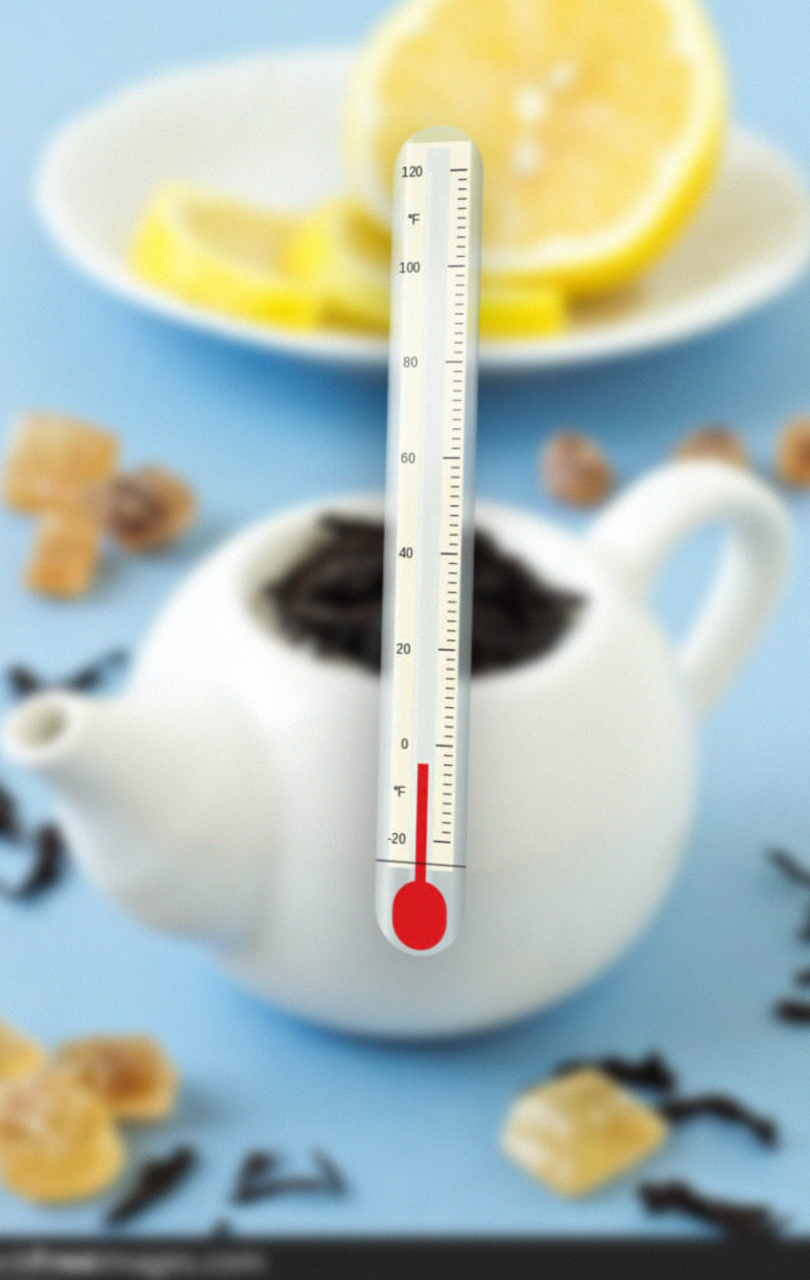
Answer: -4°F
